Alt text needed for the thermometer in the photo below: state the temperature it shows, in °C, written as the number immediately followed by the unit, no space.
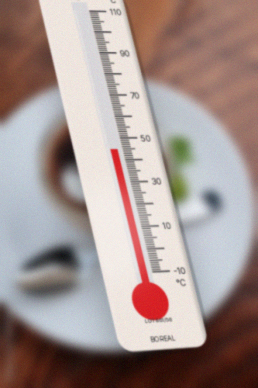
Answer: 45°C
